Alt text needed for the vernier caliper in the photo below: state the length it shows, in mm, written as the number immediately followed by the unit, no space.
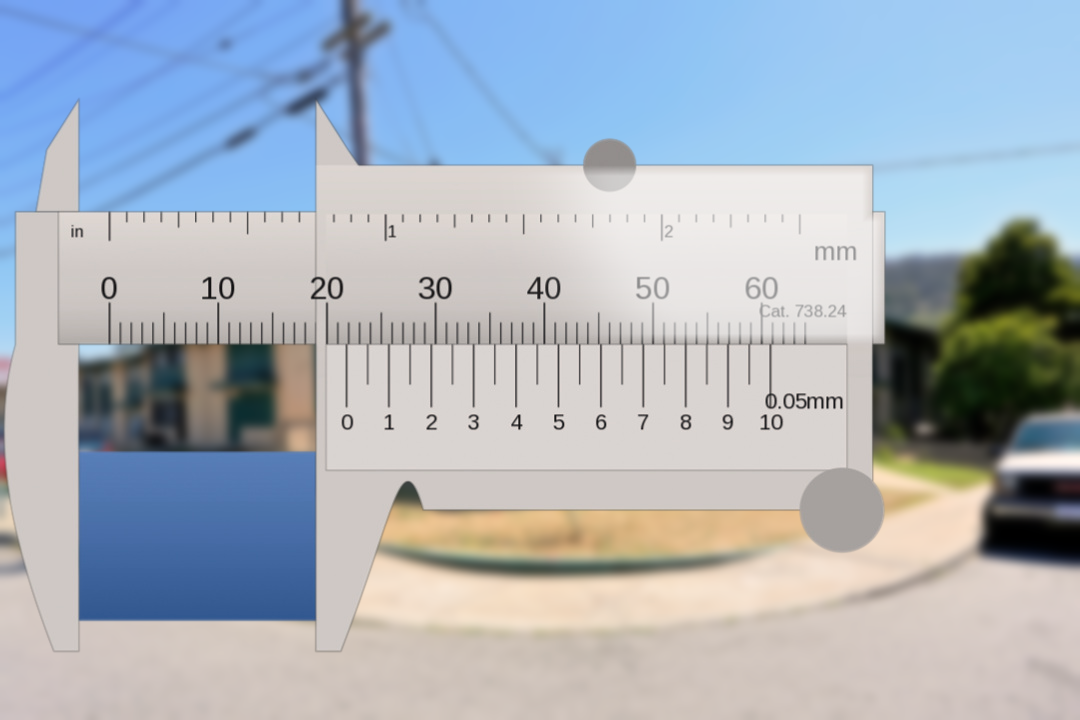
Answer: 21.8mm
